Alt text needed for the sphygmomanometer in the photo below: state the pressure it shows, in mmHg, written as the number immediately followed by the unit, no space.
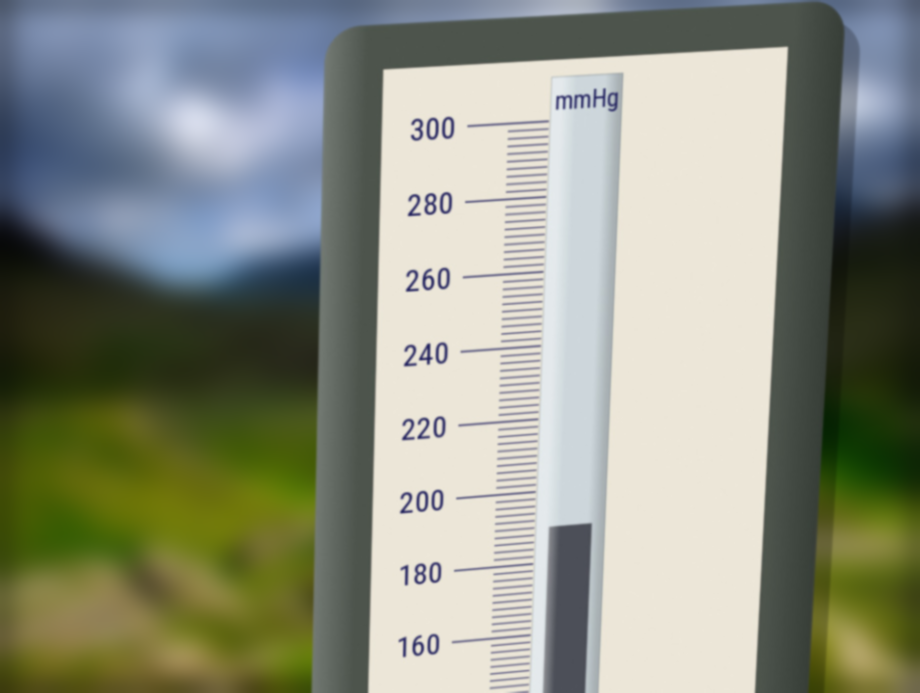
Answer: 190mmHg
